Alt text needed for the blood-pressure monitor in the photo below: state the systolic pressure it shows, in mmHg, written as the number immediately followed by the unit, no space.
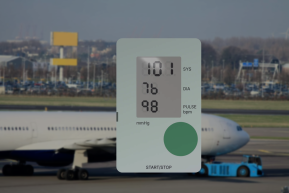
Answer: 101mmHg
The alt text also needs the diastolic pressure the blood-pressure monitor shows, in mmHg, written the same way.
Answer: 76mmHg
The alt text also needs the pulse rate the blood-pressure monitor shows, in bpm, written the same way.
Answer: 98bpm
